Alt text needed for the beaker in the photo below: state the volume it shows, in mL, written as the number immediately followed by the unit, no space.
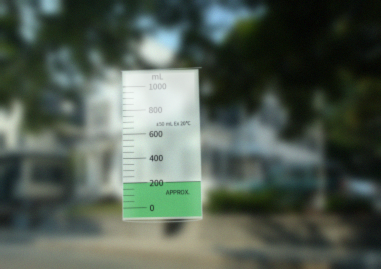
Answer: 200mL
